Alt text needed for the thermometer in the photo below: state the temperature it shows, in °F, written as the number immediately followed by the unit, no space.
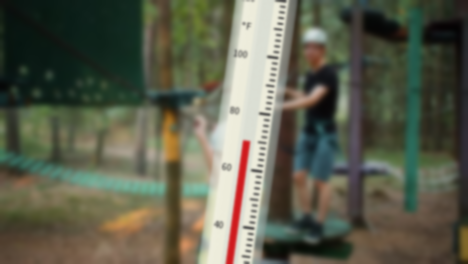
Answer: 70°F
